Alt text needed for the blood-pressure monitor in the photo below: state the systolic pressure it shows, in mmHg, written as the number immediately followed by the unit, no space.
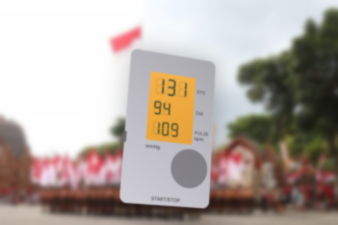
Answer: 131mmHg
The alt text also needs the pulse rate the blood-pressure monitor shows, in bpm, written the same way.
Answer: 109bpm
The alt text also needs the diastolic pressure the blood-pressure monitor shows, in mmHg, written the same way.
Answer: 94mmHg
